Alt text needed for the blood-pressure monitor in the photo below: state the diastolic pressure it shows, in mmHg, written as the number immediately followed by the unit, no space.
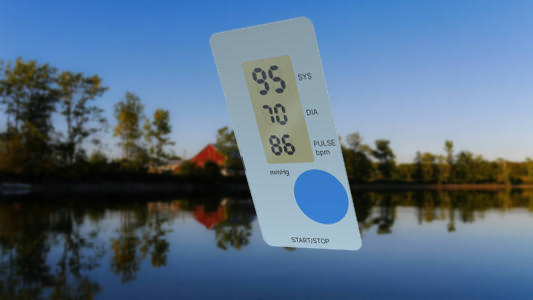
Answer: 70mmHg
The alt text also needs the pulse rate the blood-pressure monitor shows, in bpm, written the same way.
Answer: 86bpm
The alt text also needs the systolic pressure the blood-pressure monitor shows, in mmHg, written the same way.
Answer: 95mmHg
